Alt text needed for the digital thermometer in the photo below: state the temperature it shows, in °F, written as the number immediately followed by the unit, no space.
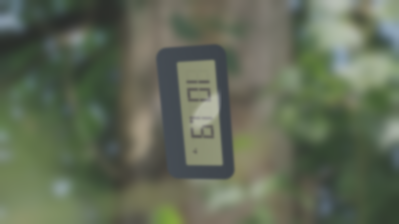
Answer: 101.9°F
